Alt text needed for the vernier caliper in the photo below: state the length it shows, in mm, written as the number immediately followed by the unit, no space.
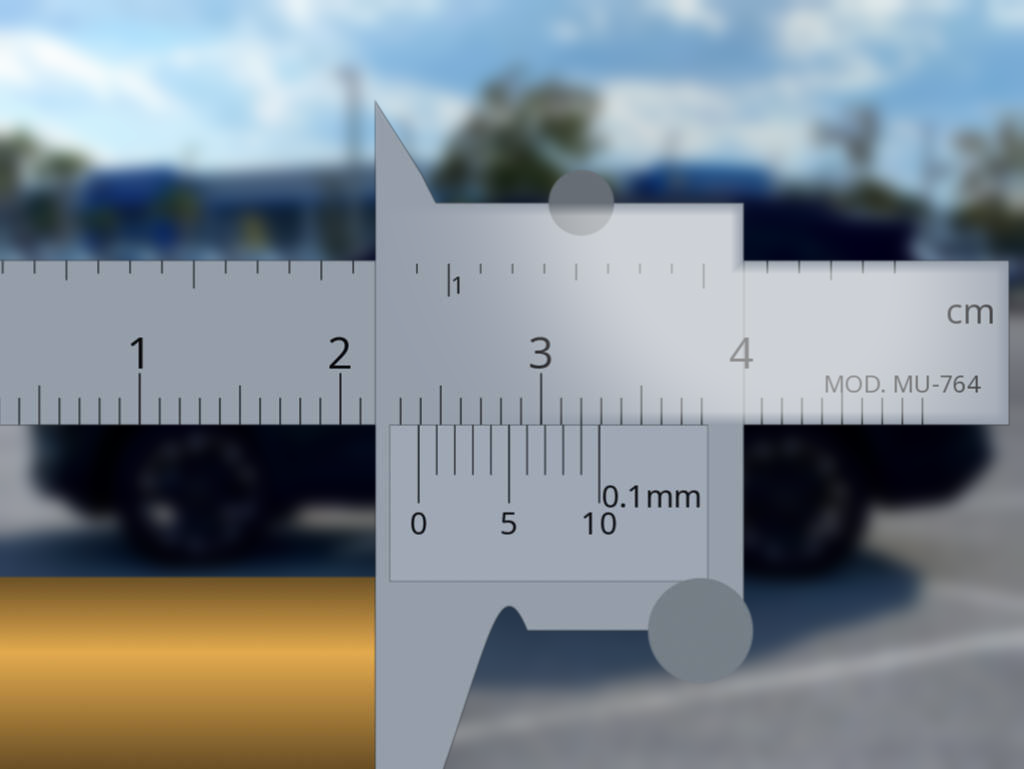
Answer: 23.9mm
